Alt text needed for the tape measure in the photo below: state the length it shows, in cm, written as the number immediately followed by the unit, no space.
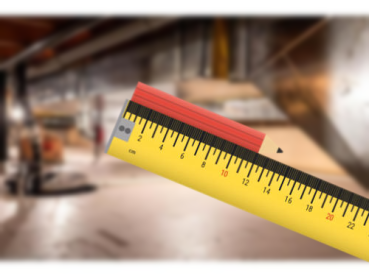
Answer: 14cm
